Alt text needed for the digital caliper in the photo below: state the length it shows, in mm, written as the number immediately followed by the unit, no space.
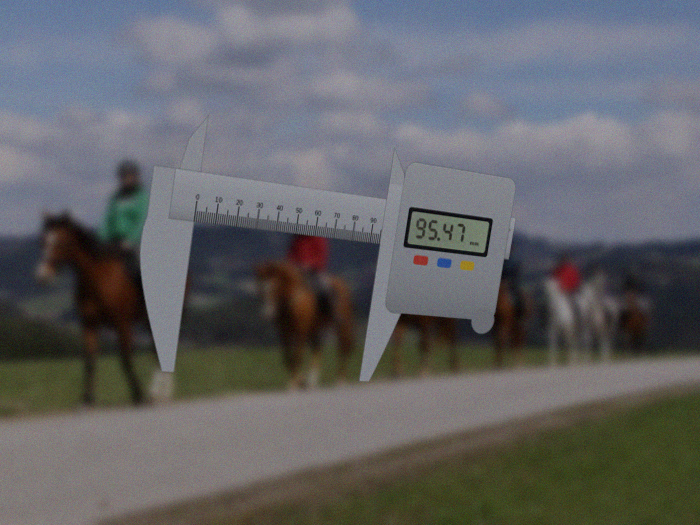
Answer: 95.47mm
